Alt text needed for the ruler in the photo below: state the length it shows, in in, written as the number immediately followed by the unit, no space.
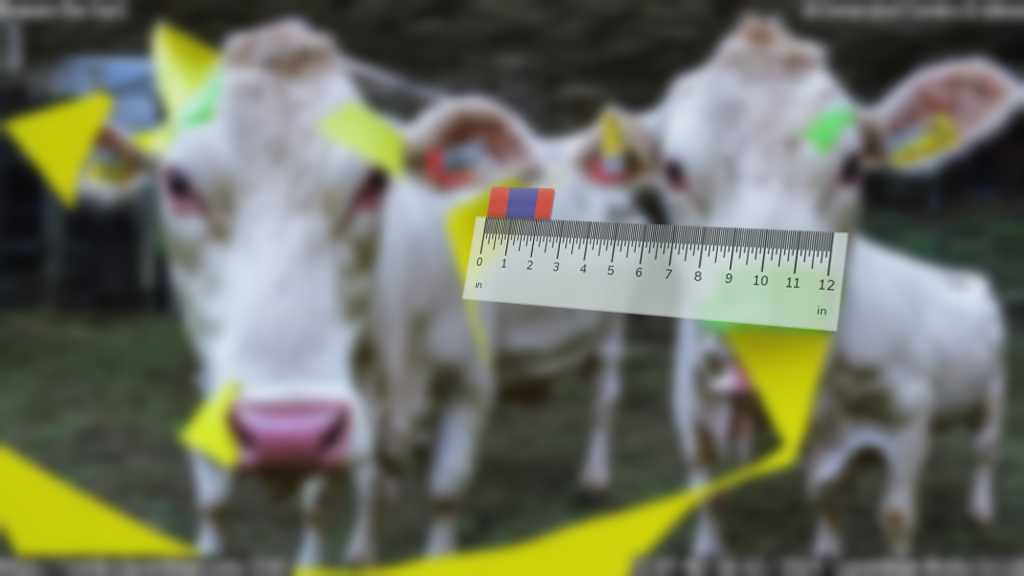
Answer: 2.5in
